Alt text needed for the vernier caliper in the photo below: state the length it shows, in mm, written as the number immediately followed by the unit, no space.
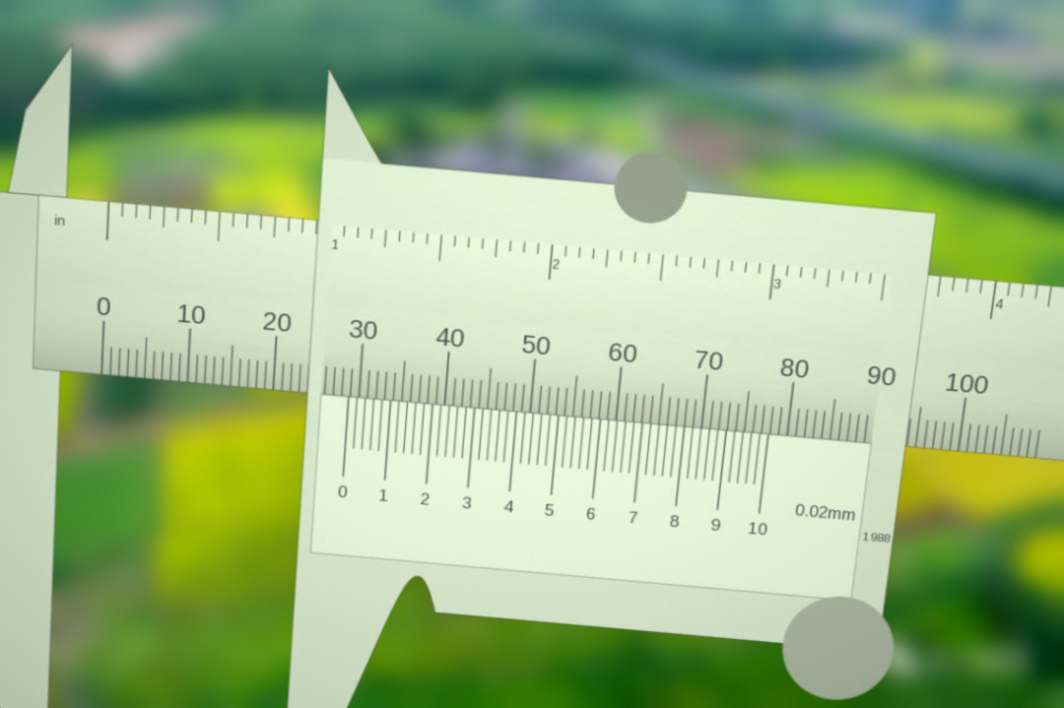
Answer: 28.8mm
